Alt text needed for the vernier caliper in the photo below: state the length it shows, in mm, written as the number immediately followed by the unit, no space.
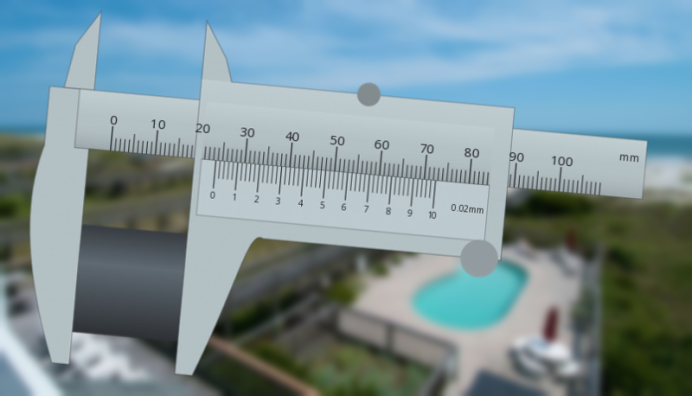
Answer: 23.5mm
